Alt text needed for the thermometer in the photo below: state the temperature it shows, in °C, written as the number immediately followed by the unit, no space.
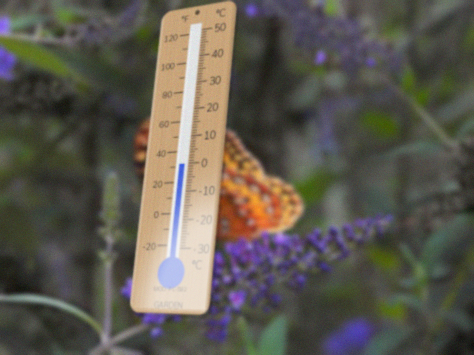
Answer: 0°C
